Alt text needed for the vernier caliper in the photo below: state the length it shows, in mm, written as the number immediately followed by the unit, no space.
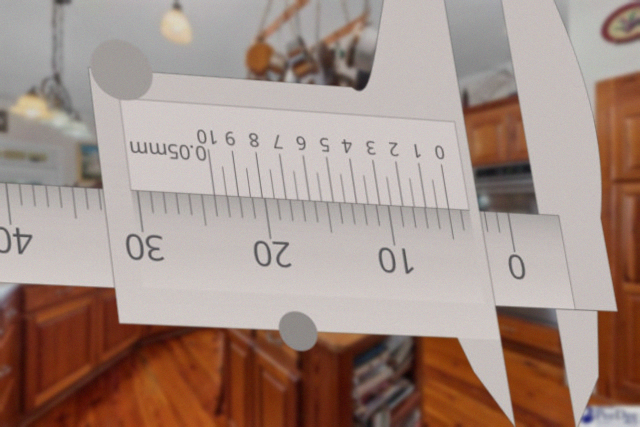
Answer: 5.0mm
